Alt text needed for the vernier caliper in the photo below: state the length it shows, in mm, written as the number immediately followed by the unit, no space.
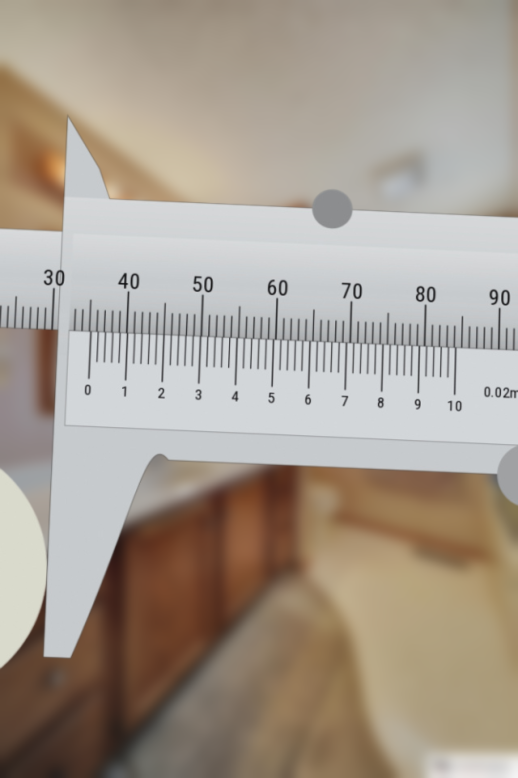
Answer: 35.2mm
